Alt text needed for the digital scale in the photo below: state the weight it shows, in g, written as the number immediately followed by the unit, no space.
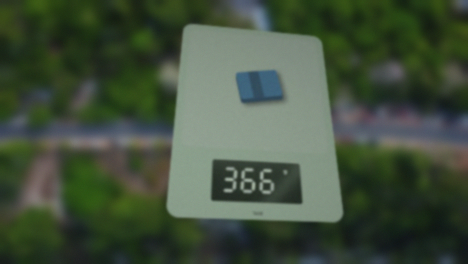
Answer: 366g
